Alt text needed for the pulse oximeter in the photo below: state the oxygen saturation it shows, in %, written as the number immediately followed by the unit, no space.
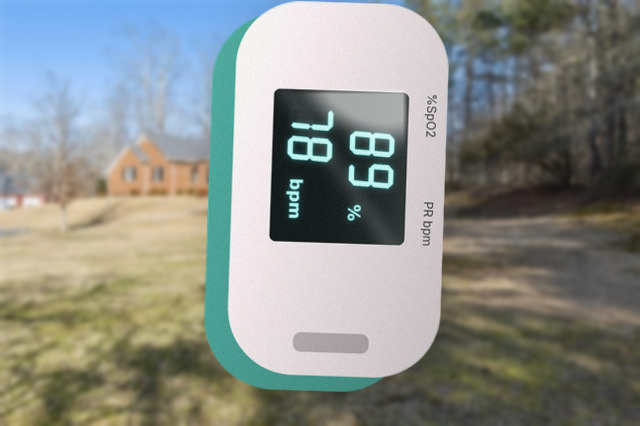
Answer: 89%
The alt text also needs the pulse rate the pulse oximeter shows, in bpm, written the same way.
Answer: 78bpm
